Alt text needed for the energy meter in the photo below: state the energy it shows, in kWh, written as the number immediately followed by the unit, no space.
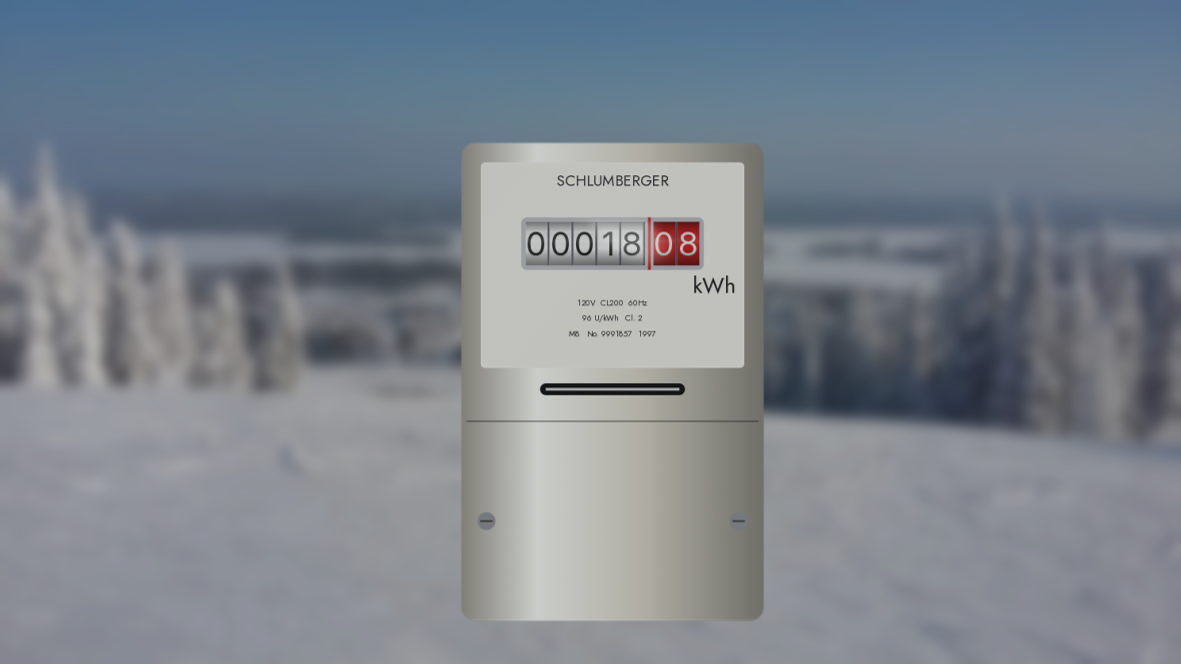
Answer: 18.08kWh
